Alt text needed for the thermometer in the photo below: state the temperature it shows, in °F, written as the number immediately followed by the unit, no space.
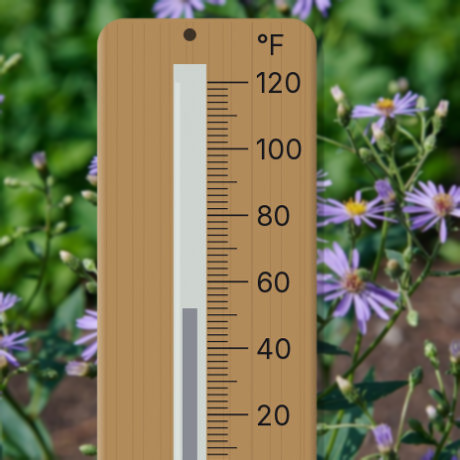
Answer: 52°F
